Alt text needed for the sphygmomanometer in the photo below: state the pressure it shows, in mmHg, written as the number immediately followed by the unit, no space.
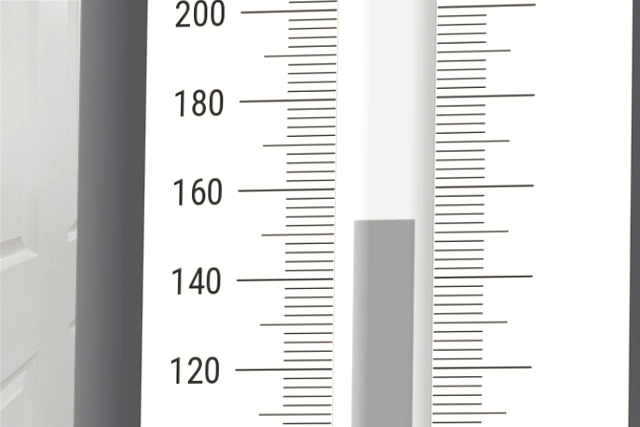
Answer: 153mmHg
